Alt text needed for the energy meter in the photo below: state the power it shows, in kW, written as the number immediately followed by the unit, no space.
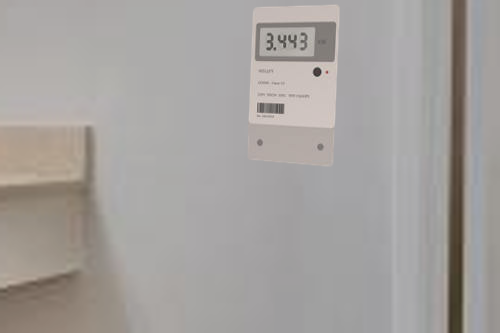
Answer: 3.443kW
